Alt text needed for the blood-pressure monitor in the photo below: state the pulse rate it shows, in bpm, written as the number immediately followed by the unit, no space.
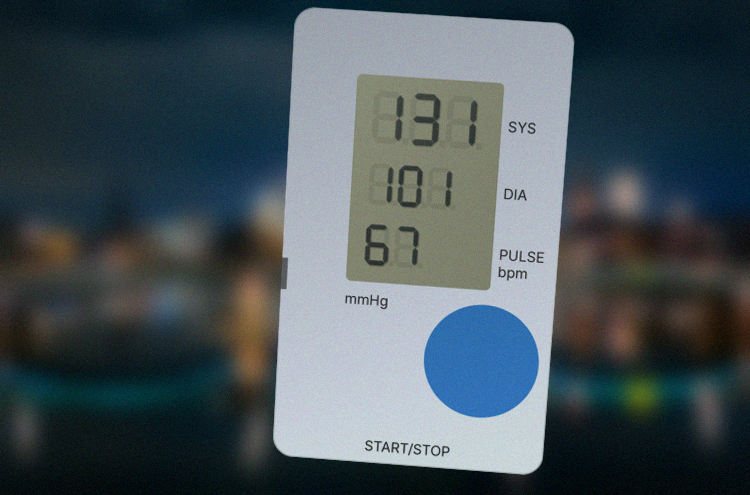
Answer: 67bpm
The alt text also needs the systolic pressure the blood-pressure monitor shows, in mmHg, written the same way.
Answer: 131mmHg
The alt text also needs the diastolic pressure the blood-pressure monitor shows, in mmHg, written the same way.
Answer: 101mmHg
